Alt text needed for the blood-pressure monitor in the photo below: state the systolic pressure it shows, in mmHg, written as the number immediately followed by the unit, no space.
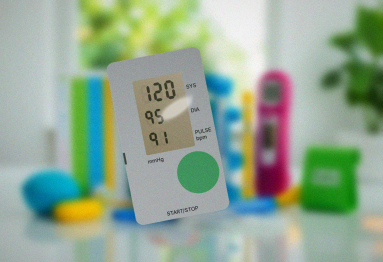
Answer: 120mmHg
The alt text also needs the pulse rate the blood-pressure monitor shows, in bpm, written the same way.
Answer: 91bpm
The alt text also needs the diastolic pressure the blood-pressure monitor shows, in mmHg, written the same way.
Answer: 95mmHg
